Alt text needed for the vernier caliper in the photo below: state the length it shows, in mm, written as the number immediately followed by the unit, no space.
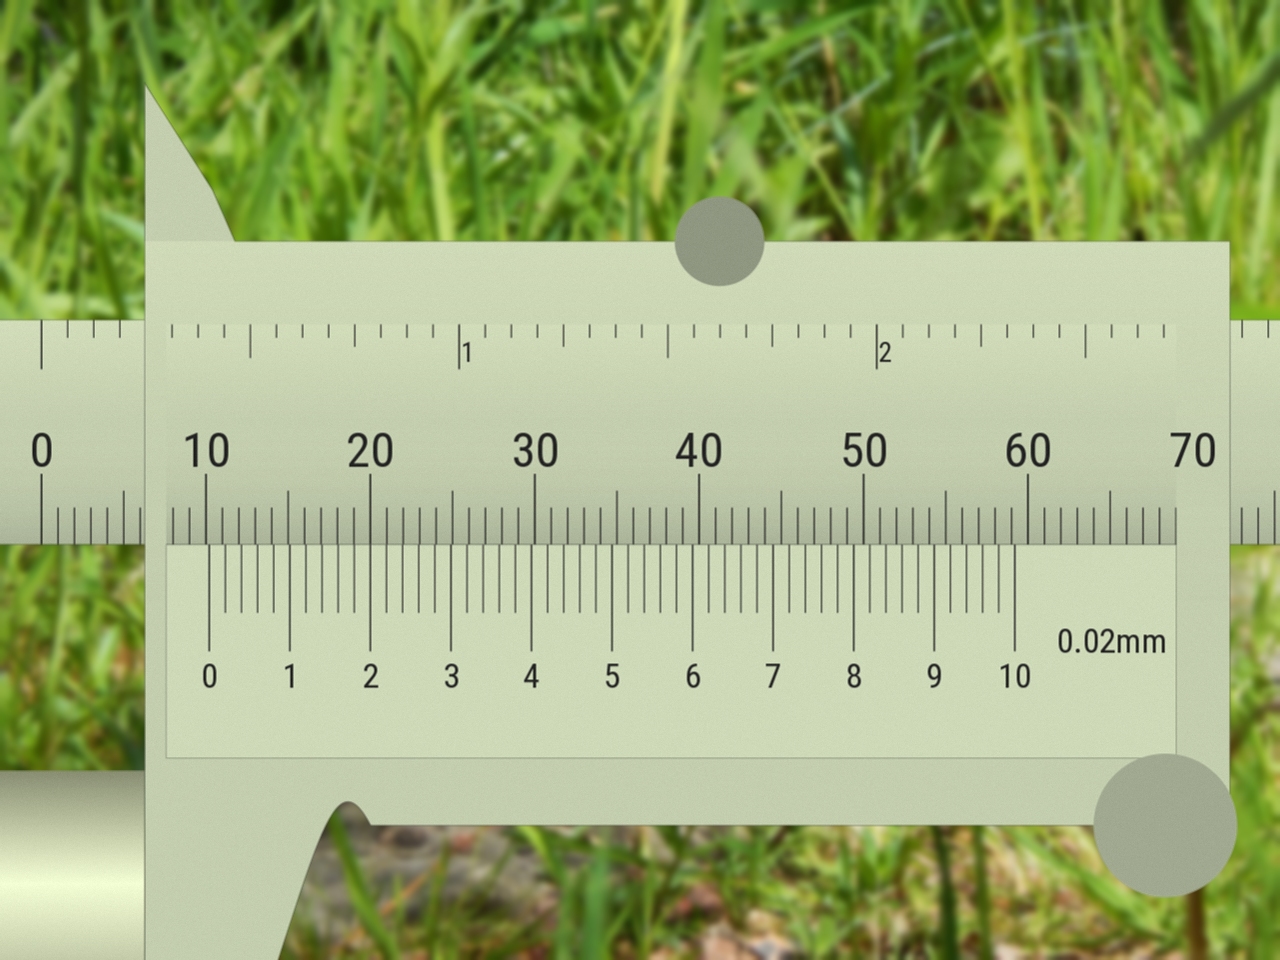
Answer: 10.2mm
